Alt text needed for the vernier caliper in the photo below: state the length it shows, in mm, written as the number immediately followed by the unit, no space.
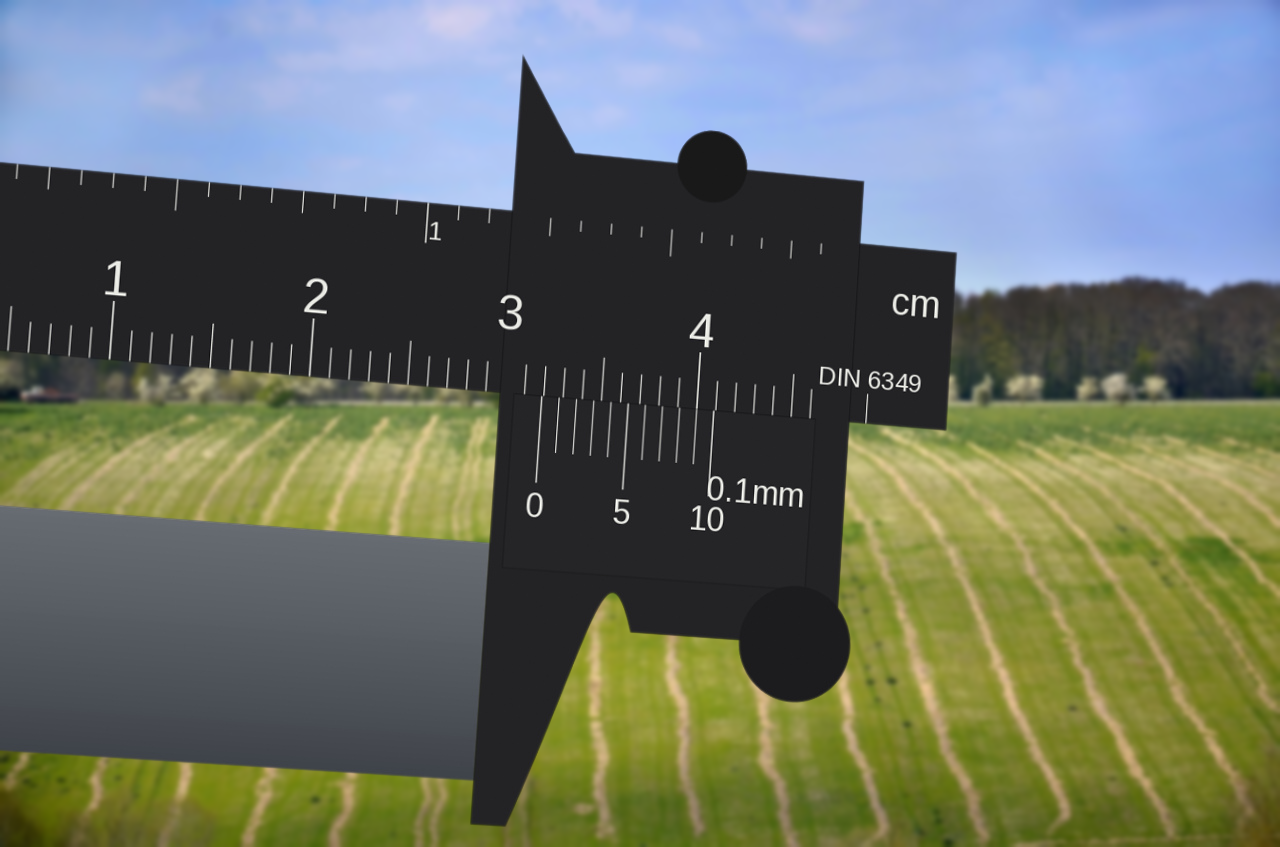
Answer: 31.9mm
